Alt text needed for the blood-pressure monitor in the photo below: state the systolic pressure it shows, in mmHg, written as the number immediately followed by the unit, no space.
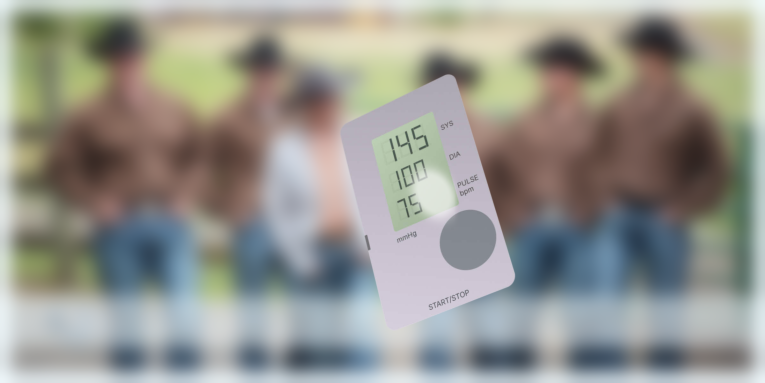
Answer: 145mmHg
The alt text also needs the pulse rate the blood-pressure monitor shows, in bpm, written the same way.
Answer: 75bpm
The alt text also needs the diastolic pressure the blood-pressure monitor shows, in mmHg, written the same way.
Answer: 100mmHg
